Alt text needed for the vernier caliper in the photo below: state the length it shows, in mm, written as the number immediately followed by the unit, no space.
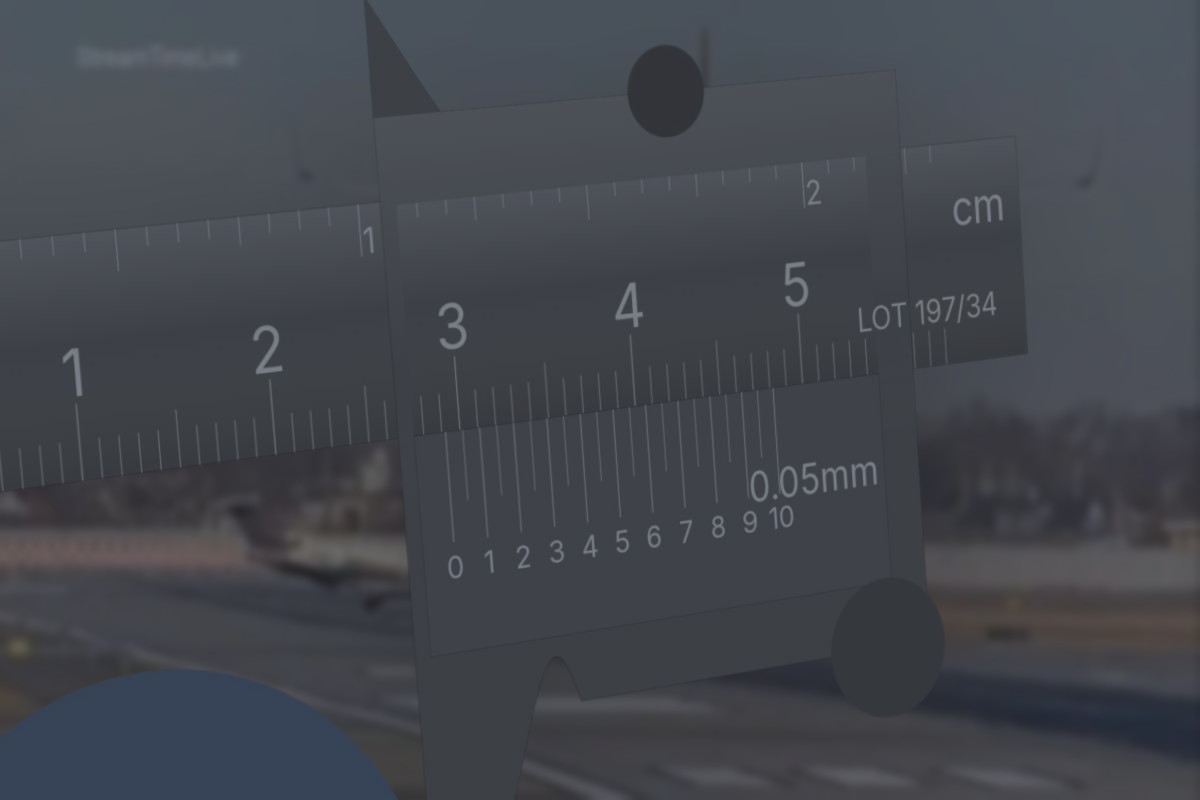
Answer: 29.2mm
